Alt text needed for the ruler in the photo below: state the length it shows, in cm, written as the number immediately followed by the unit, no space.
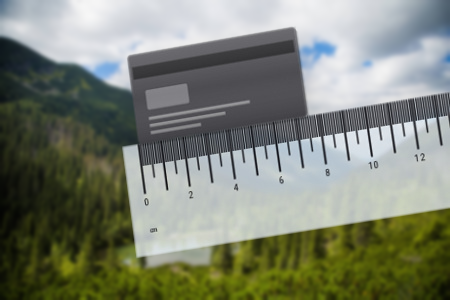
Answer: 7.5cm
